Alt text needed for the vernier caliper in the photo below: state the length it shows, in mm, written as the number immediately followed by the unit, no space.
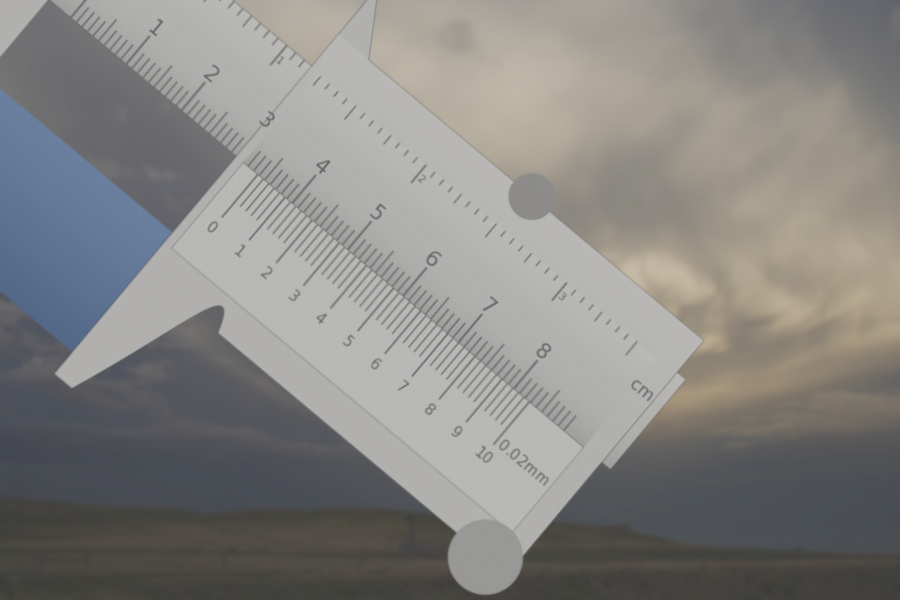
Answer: 33.8mm
